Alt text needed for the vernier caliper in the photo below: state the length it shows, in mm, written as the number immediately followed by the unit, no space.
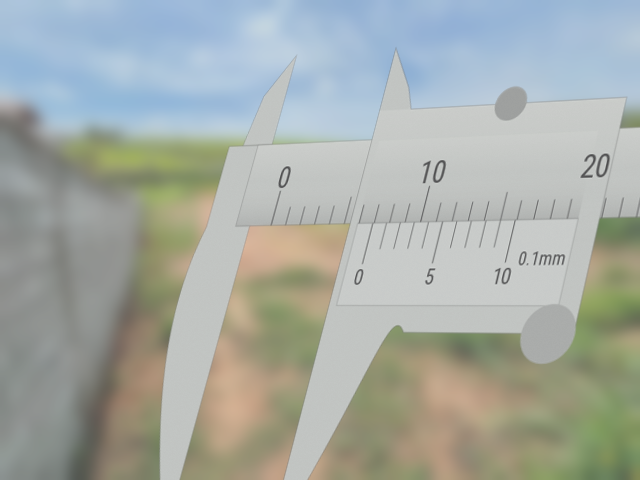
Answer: 6.9mm
